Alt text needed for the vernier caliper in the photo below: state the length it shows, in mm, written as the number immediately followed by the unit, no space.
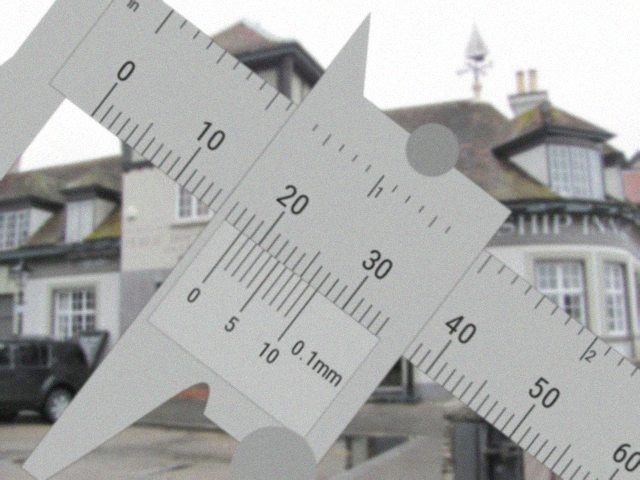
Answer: 18.0mm
